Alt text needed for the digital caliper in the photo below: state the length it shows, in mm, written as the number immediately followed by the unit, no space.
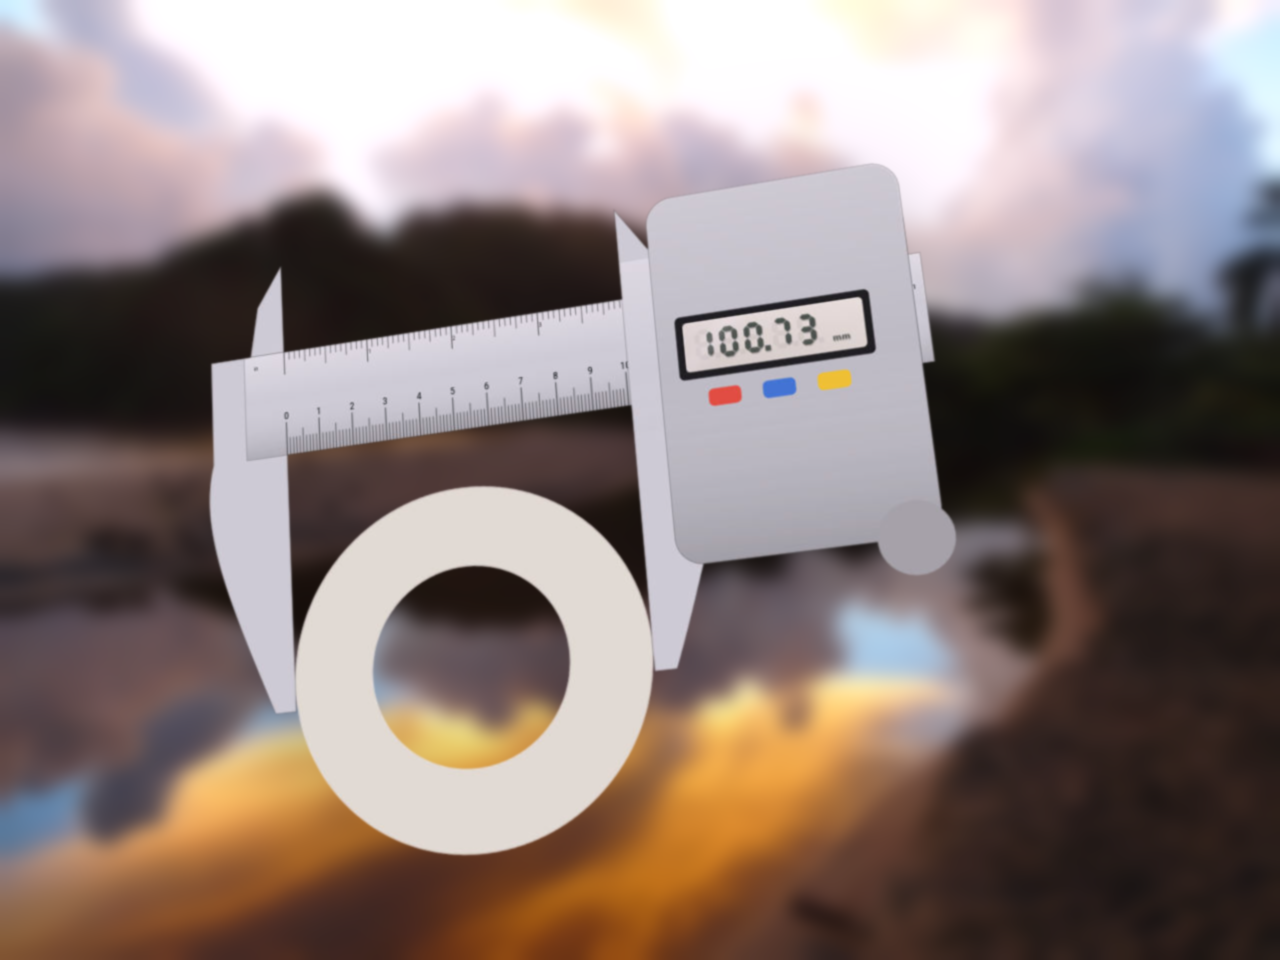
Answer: 100.73mm
